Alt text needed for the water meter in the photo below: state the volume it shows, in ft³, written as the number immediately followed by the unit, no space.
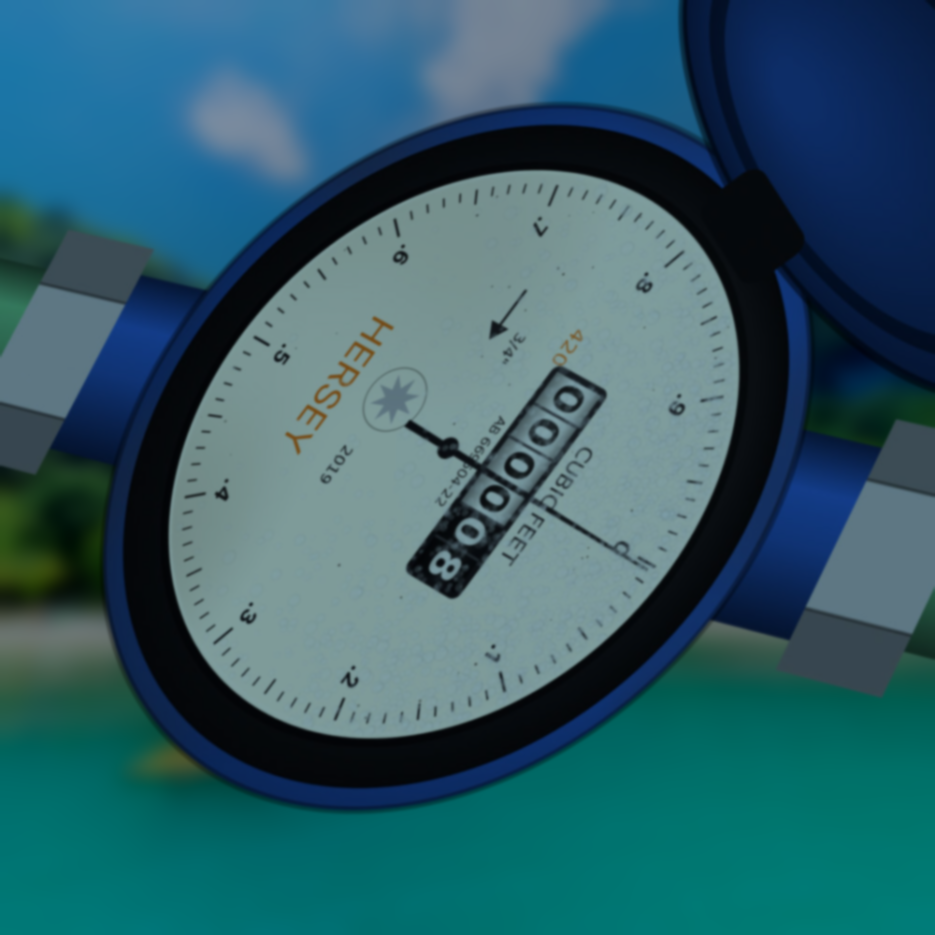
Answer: 8.00ft³
